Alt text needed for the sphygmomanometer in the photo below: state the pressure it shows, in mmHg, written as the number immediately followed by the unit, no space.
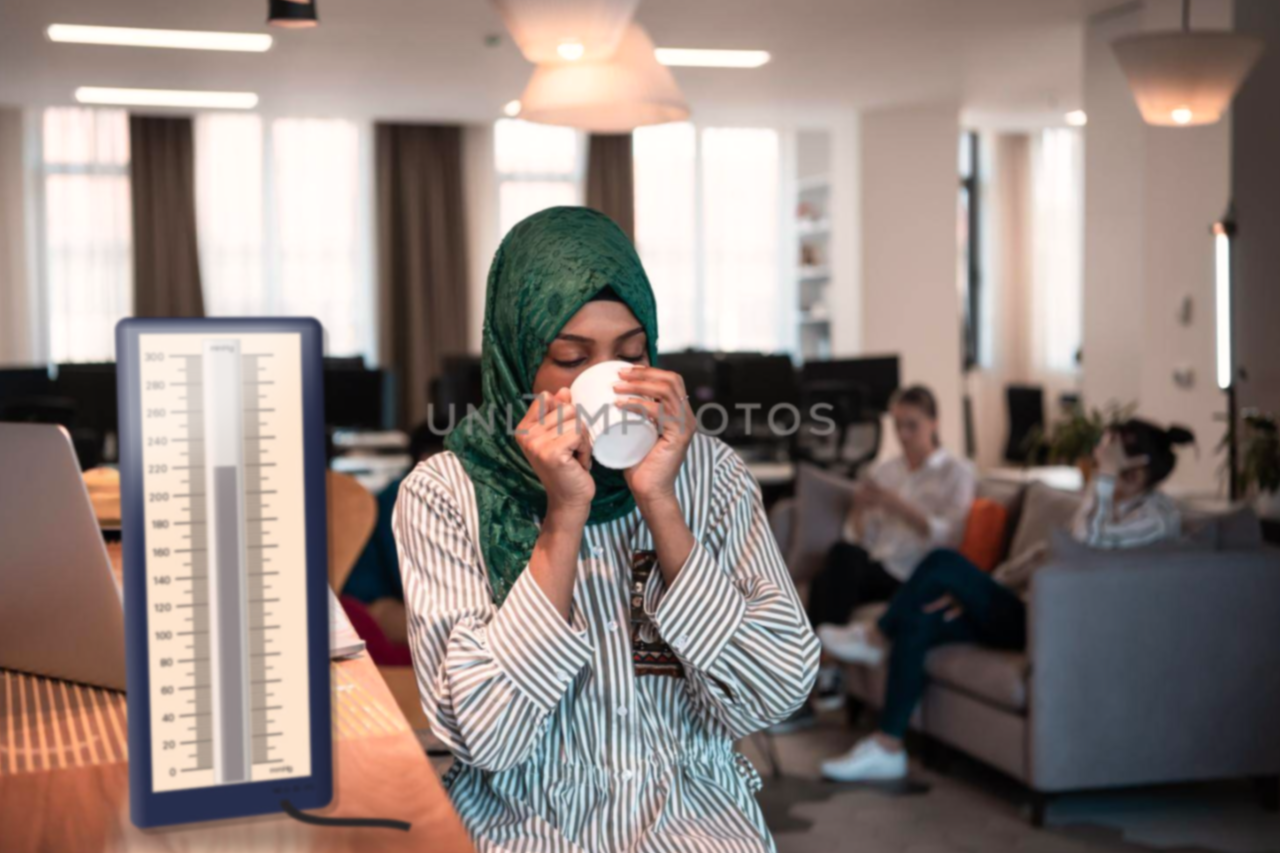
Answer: 220mmHg
